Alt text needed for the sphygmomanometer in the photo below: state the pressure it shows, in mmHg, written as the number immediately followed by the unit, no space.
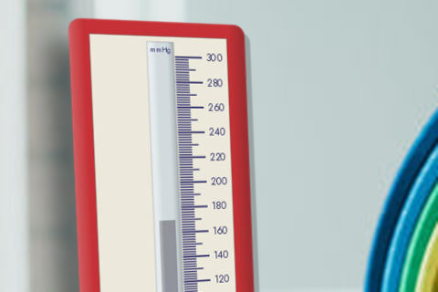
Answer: 170mmHg
